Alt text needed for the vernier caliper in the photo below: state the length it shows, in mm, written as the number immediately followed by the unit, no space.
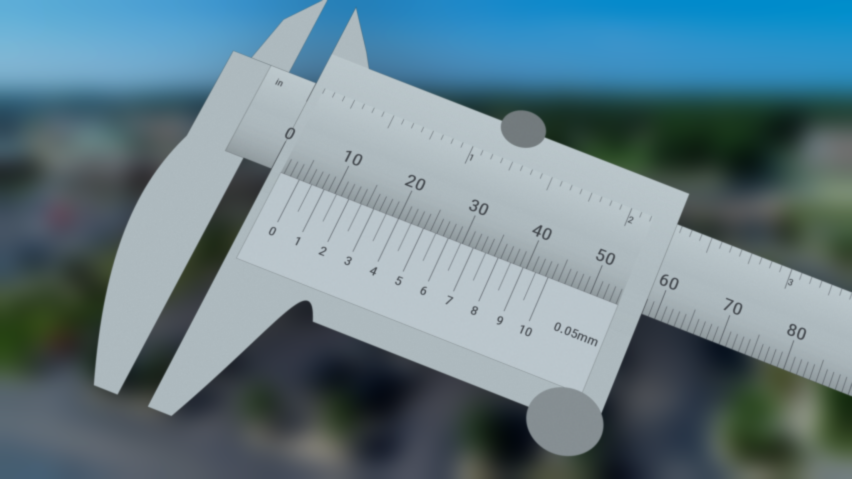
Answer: 4.4mm
